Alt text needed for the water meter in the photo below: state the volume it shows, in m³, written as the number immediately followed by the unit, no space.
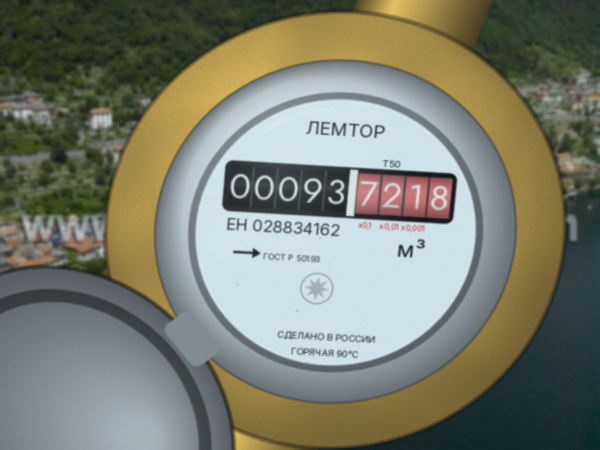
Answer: 93.7218m³
